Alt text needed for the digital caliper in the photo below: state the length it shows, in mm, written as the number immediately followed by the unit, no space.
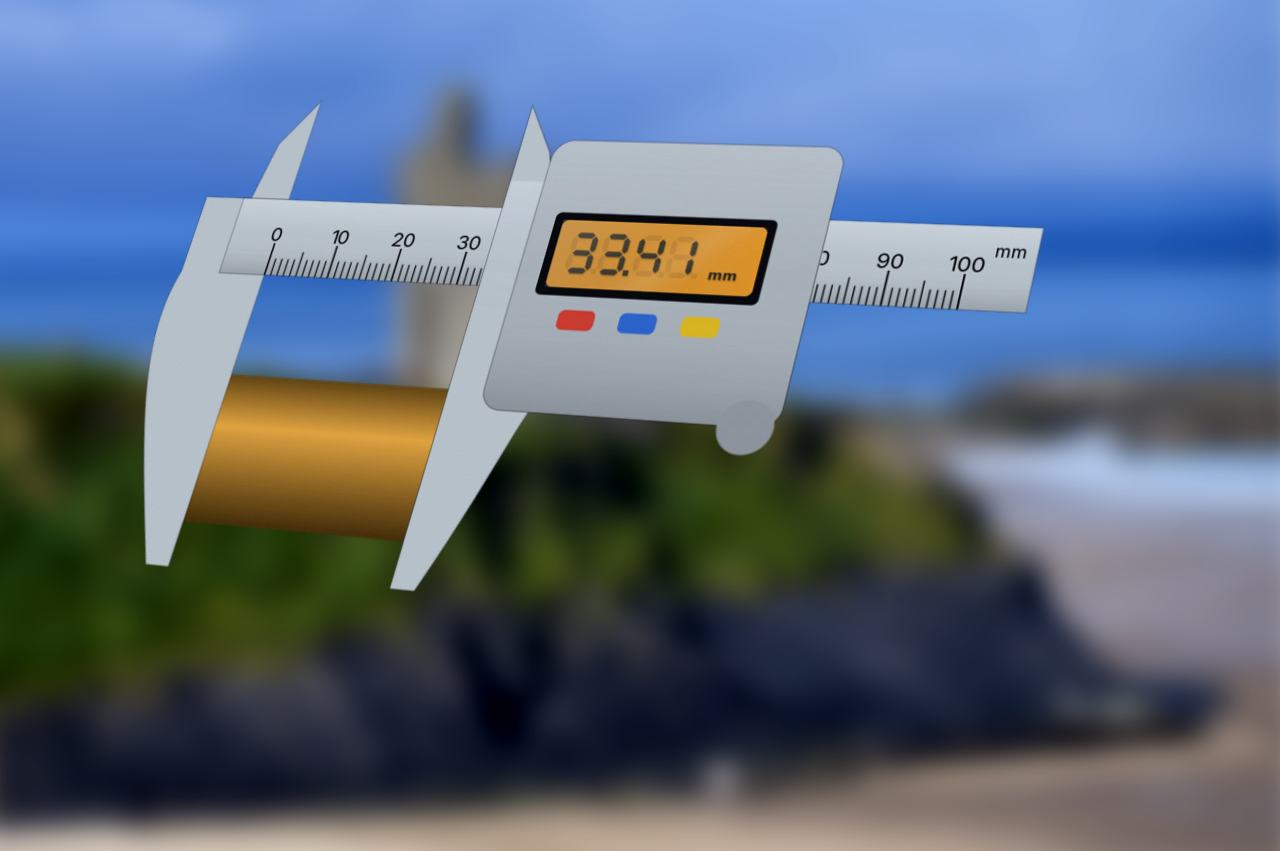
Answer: 33.41mm
